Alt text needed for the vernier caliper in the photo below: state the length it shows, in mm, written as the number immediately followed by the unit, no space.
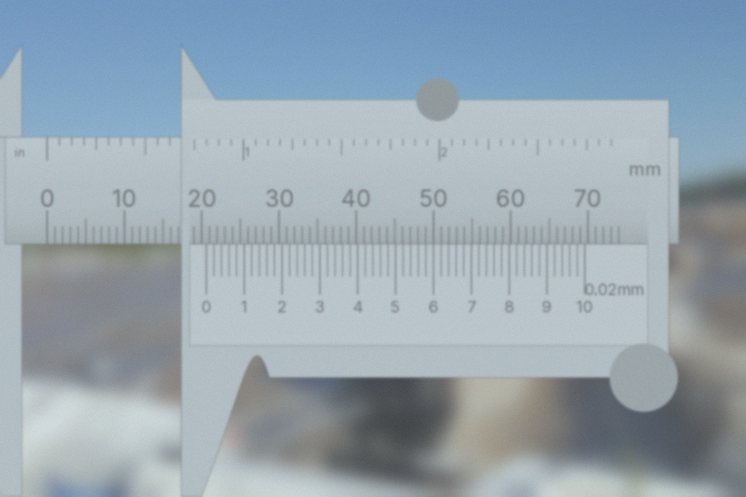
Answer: 20.6mm
